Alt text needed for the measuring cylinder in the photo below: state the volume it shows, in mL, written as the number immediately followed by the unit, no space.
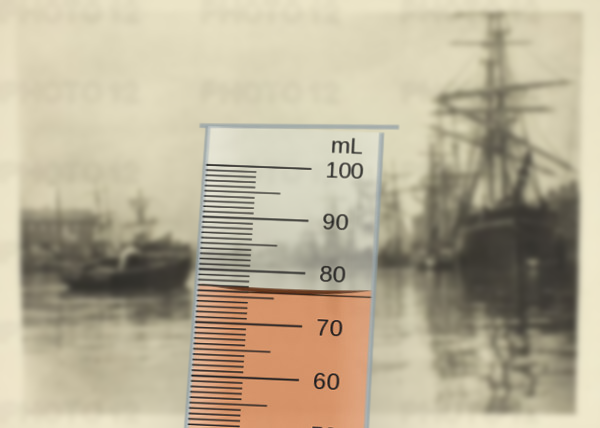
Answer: 76mL
